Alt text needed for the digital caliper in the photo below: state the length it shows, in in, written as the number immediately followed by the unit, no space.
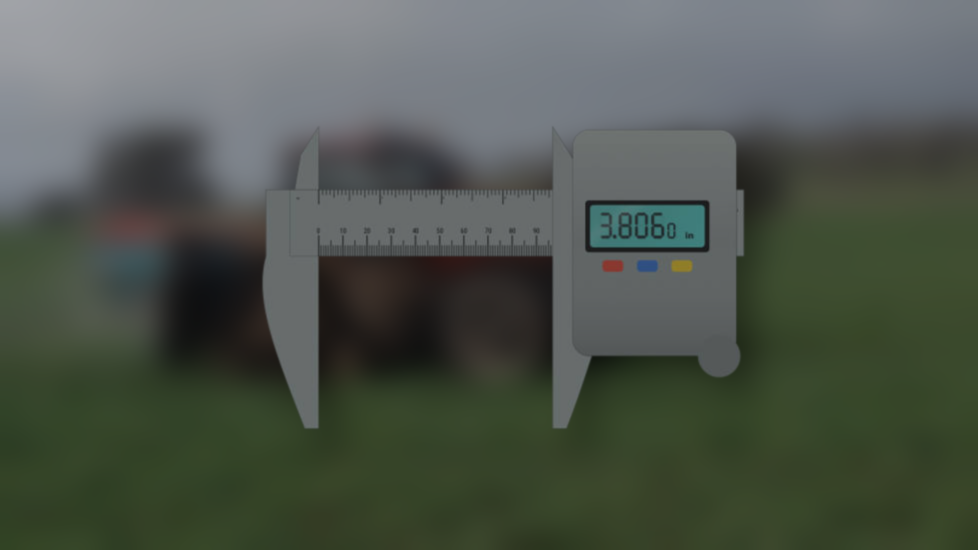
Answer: 3.8060in
